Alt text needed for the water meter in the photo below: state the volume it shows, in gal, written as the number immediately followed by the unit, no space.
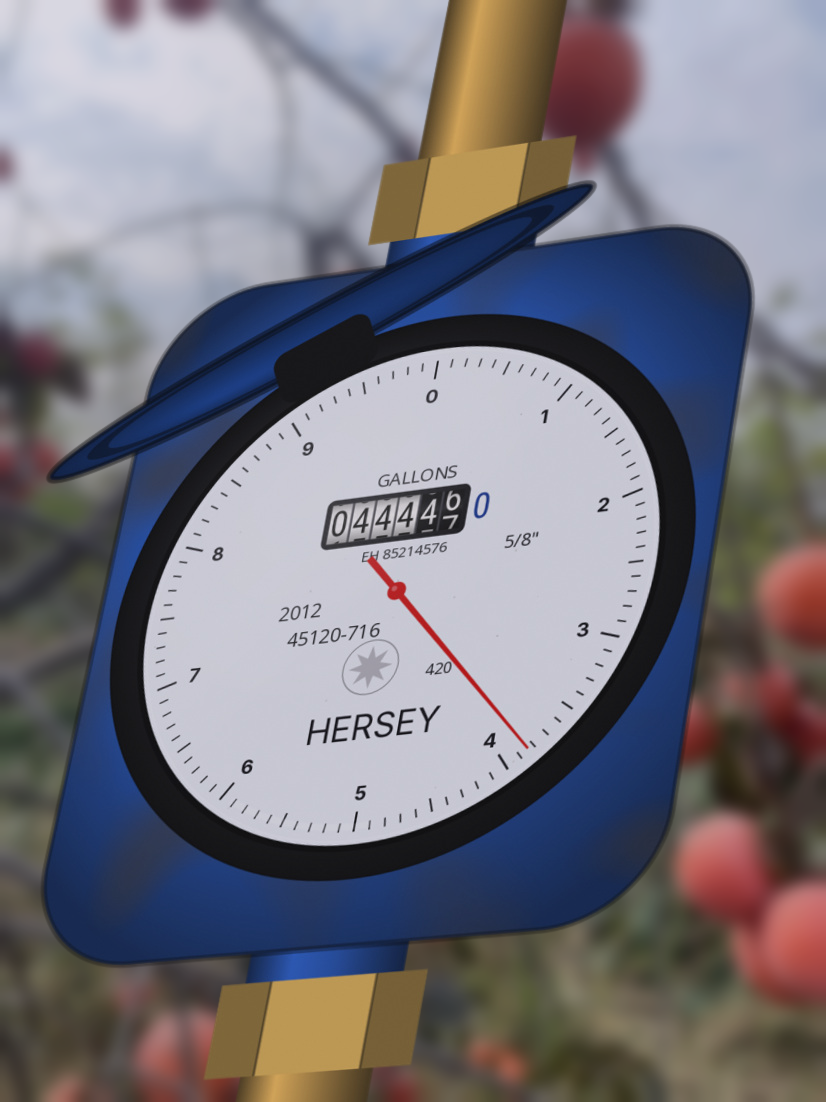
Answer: 444463.8gal
